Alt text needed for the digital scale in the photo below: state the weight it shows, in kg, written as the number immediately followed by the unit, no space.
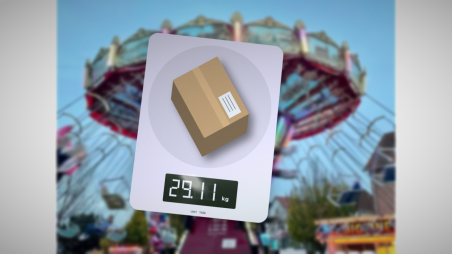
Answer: 29.11kg
